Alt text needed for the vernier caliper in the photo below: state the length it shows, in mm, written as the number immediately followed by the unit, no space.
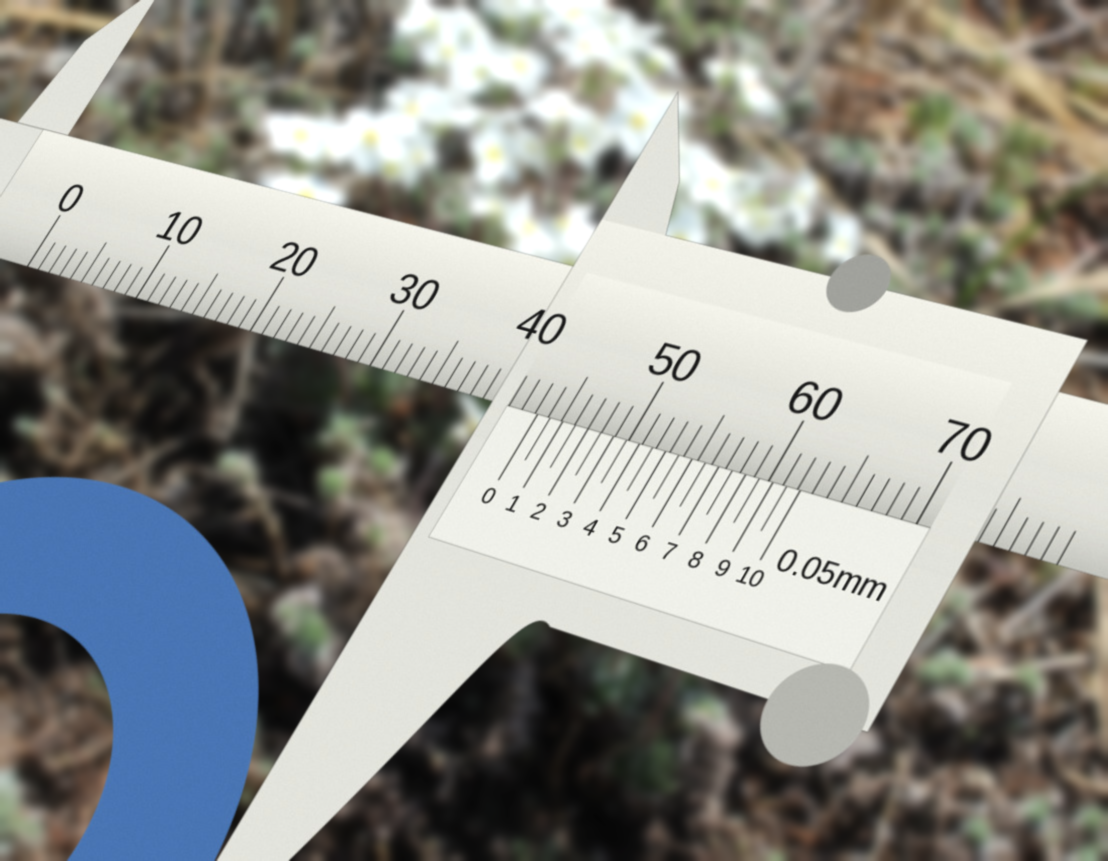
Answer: 43.2mm
